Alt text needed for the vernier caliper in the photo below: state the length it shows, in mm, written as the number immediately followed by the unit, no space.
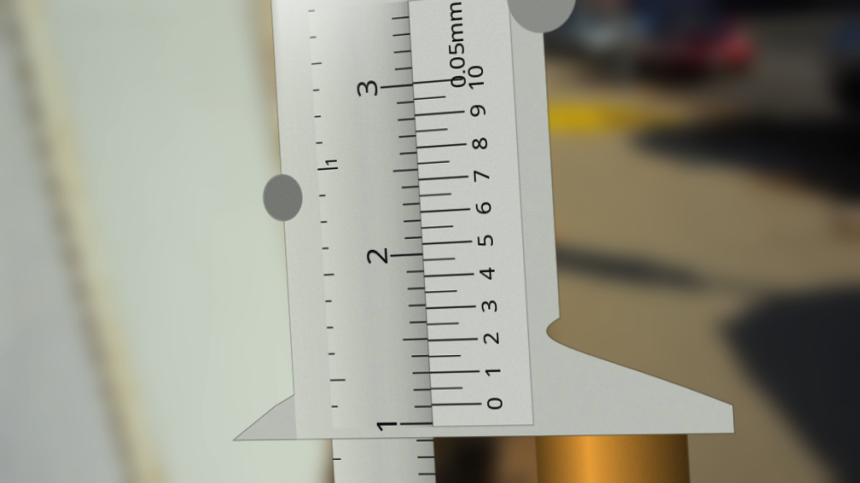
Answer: 11.1mm
